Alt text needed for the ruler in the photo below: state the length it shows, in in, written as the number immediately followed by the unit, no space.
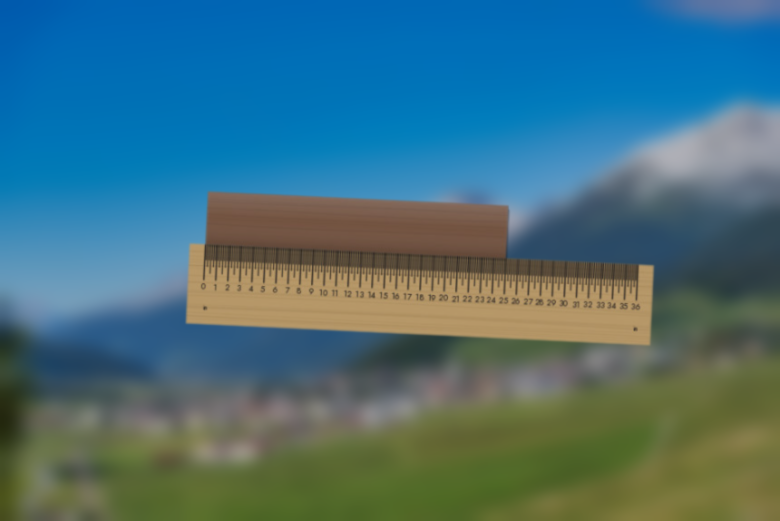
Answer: 25in
